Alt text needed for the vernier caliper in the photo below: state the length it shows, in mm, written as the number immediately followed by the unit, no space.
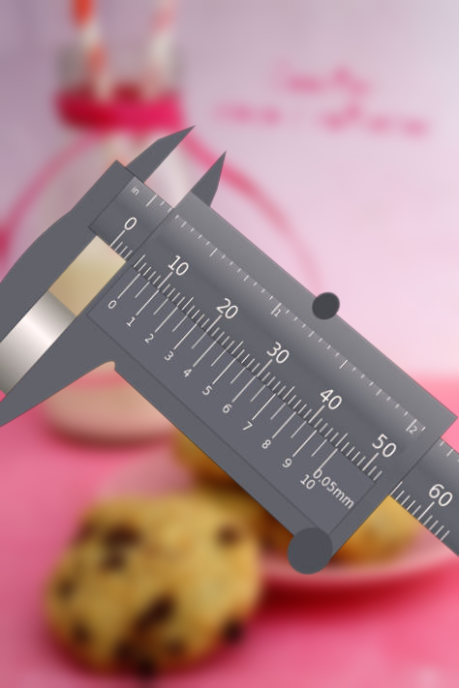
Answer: 6.4mm
